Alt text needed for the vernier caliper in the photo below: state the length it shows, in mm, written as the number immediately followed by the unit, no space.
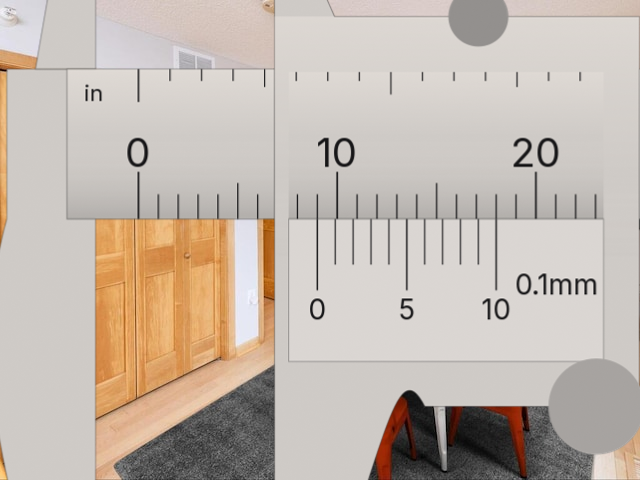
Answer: 9.0mm
